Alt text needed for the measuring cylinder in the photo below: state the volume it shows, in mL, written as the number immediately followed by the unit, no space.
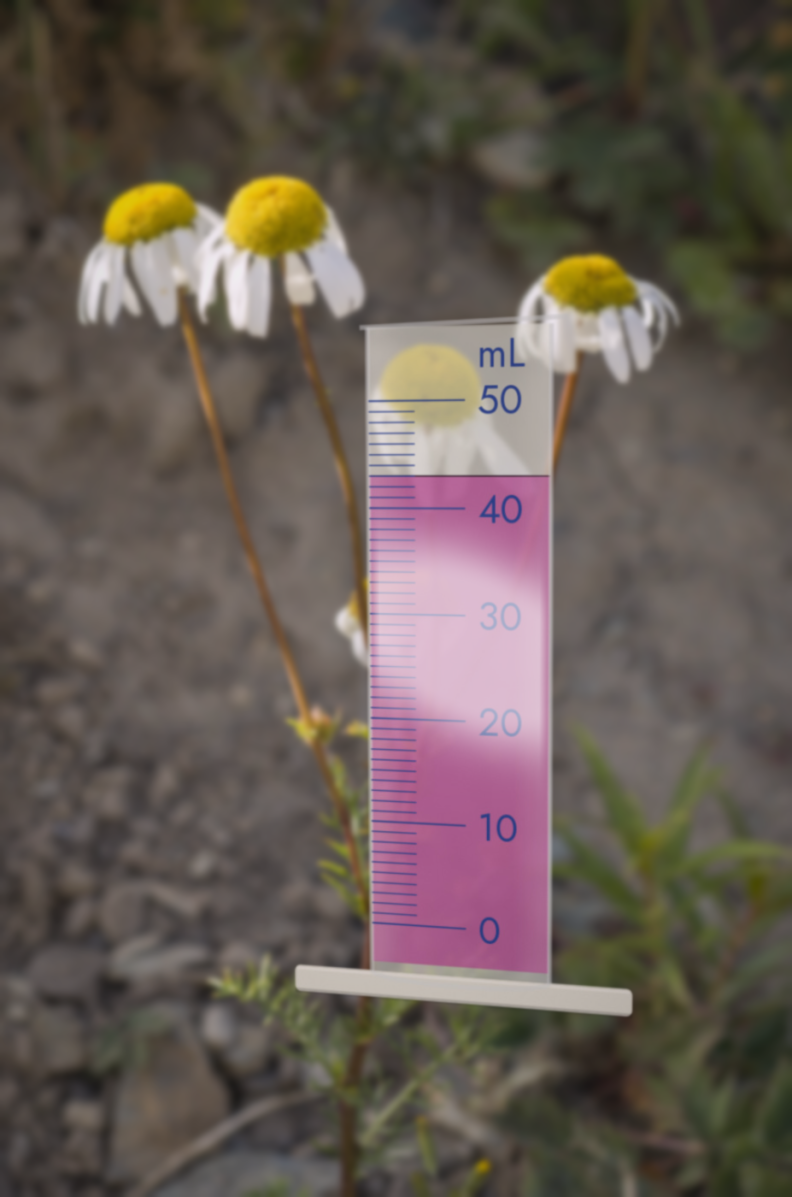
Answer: 43mL
